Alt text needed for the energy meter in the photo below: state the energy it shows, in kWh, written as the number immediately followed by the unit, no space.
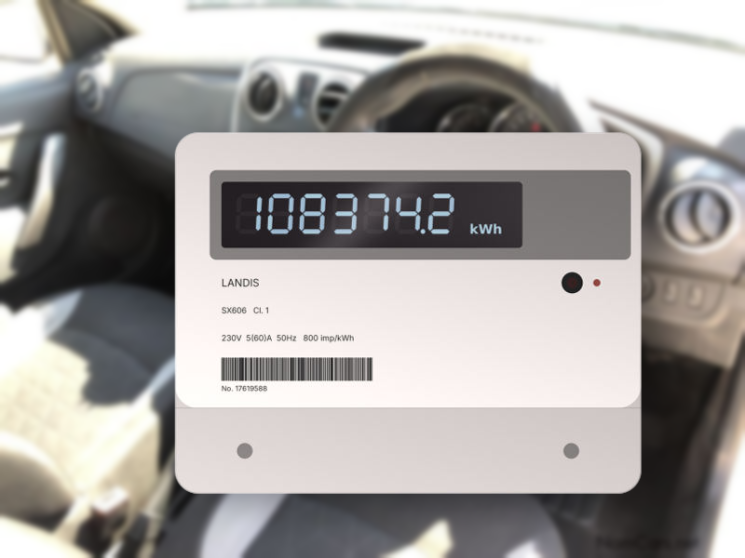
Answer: 108374.2kWh
